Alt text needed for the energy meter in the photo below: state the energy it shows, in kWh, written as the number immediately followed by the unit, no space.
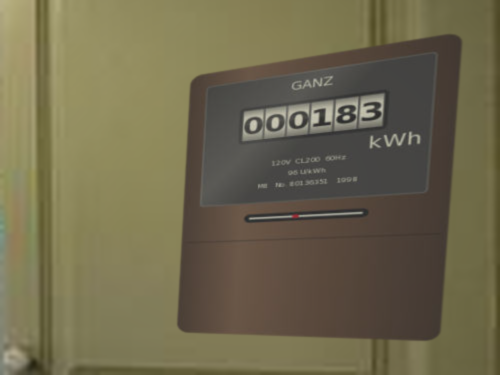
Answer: 183kWh
